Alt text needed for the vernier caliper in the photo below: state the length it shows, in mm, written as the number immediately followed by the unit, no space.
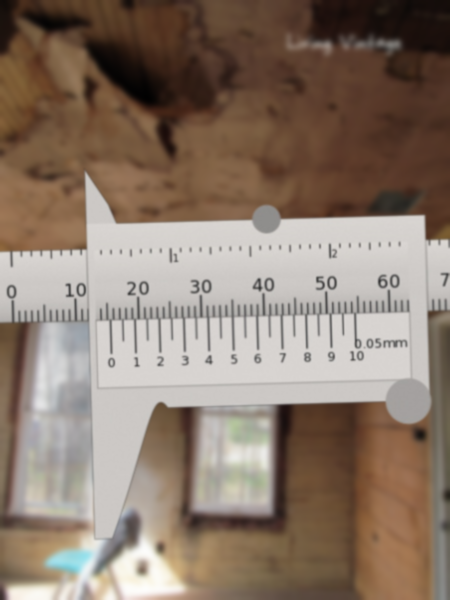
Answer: 15.5mm
